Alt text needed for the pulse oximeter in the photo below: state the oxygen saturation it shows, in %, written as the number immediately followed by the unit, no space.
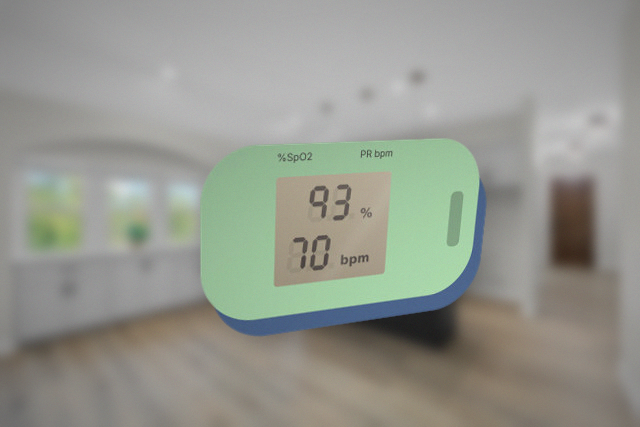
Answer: 93%
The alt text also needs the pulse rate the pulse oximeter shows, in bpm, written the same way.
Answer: 70bpm
